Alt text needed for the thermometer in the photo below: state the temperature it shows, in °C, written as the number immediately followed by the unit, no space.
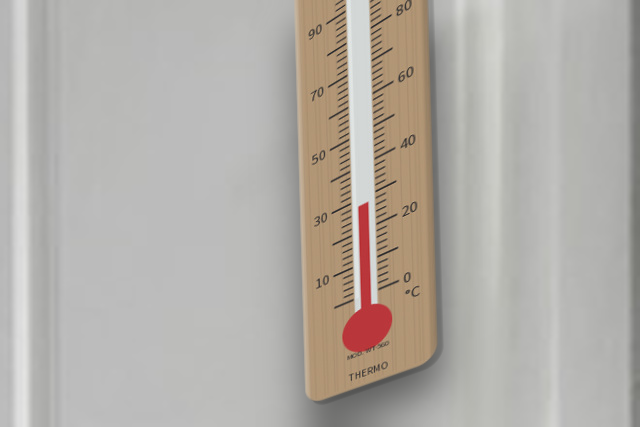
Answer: 28°C
